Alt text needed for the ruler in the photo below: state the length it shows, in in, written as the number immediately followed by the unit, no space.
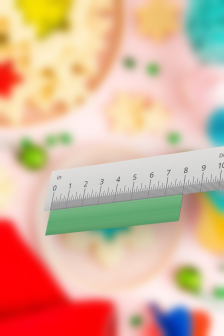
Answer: 8in
